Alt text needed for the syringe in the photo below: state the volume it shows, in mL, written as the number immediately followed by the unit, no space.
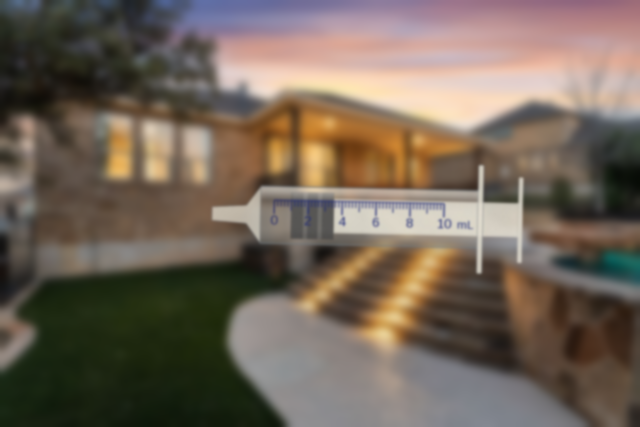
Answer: 1mL
